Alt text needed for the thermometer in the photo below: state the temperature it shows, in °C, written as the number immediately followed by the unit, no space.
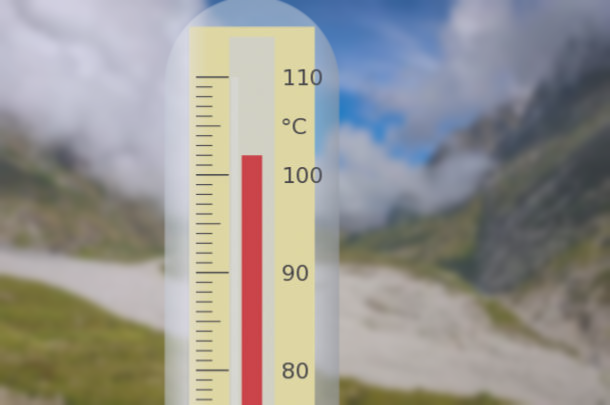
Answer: 102°C
